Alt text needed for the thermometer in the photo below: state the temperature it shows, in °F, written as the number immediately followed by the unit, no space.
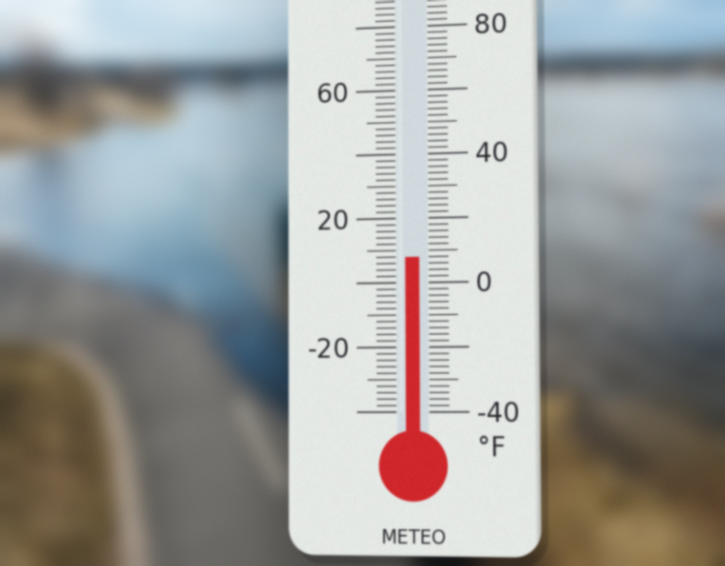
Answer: 8°F
